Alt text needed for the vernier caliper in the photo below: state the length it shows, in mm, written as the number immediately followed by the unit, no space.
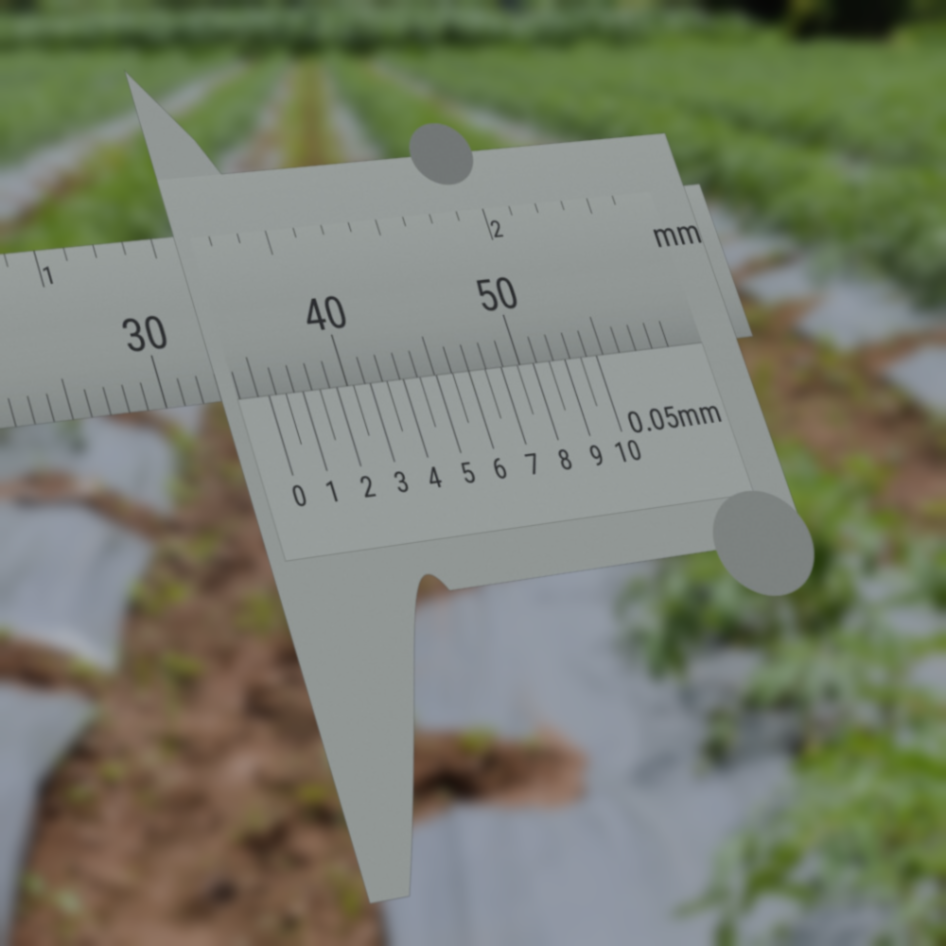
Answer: 35.6mm
